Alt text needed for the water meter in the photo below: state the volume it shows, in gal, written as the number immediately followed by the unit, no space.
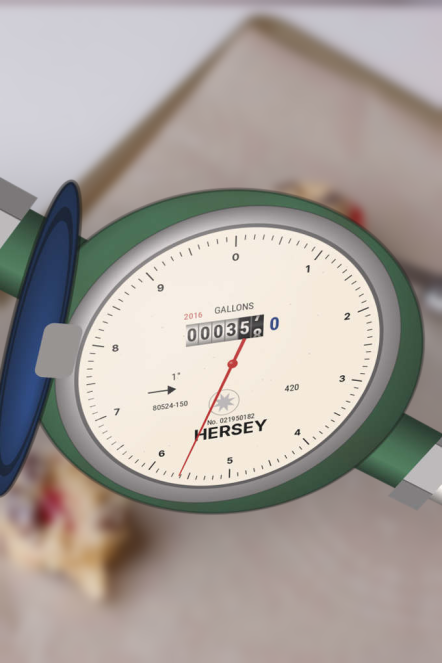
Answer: 3575.6gal
